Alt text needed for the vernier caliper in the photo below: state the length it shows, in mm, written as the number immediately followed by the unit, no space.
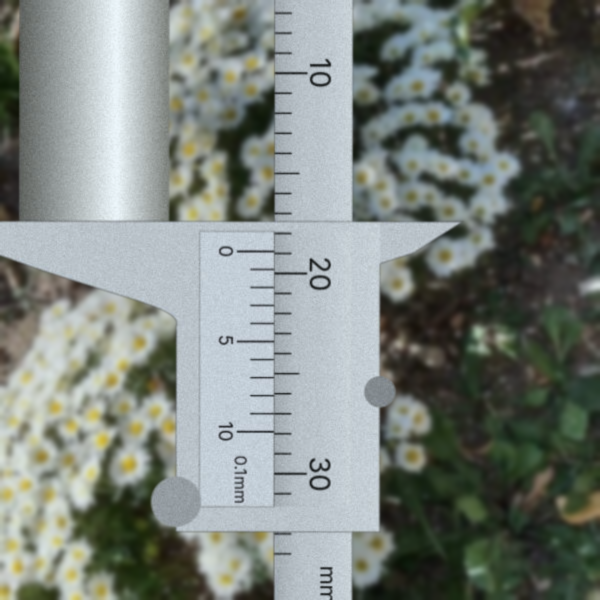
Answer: 18.9mm
